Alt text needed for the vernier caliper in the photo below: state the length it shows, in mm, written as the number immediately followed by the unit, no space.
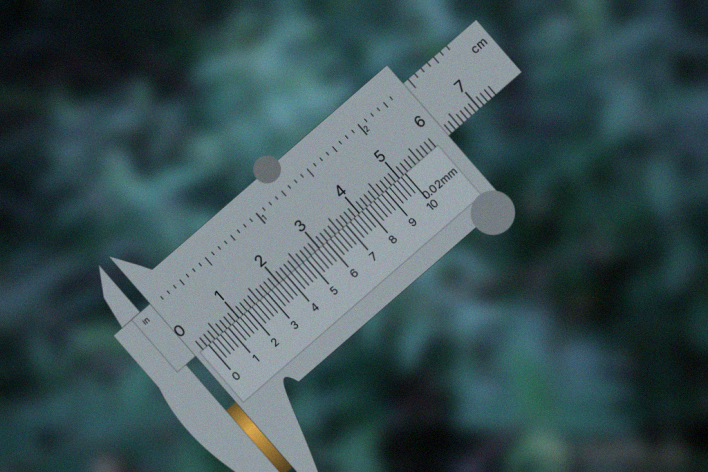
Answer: 2.4mm
